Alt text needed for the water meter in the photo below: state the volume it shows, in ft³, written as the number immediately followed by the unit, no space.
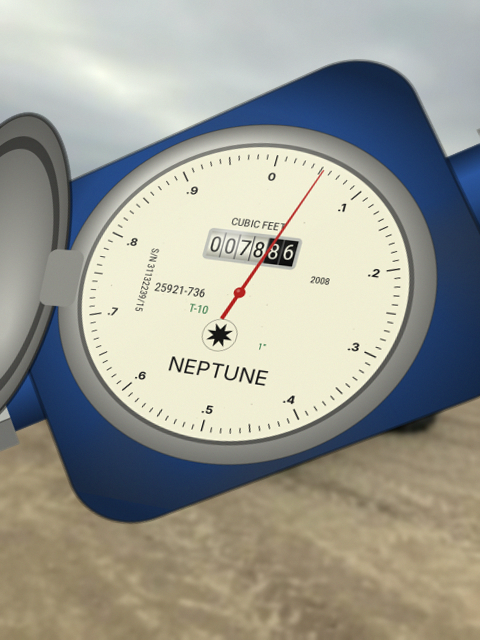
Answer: 7886.05ft³
